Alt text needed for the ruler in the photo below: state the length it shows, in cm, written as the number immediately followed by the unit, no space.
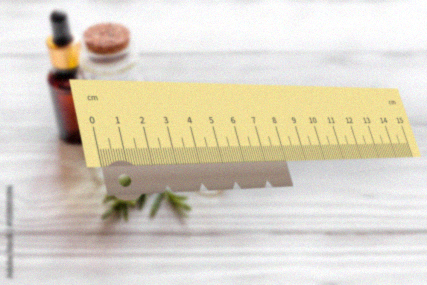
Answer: 8cm
